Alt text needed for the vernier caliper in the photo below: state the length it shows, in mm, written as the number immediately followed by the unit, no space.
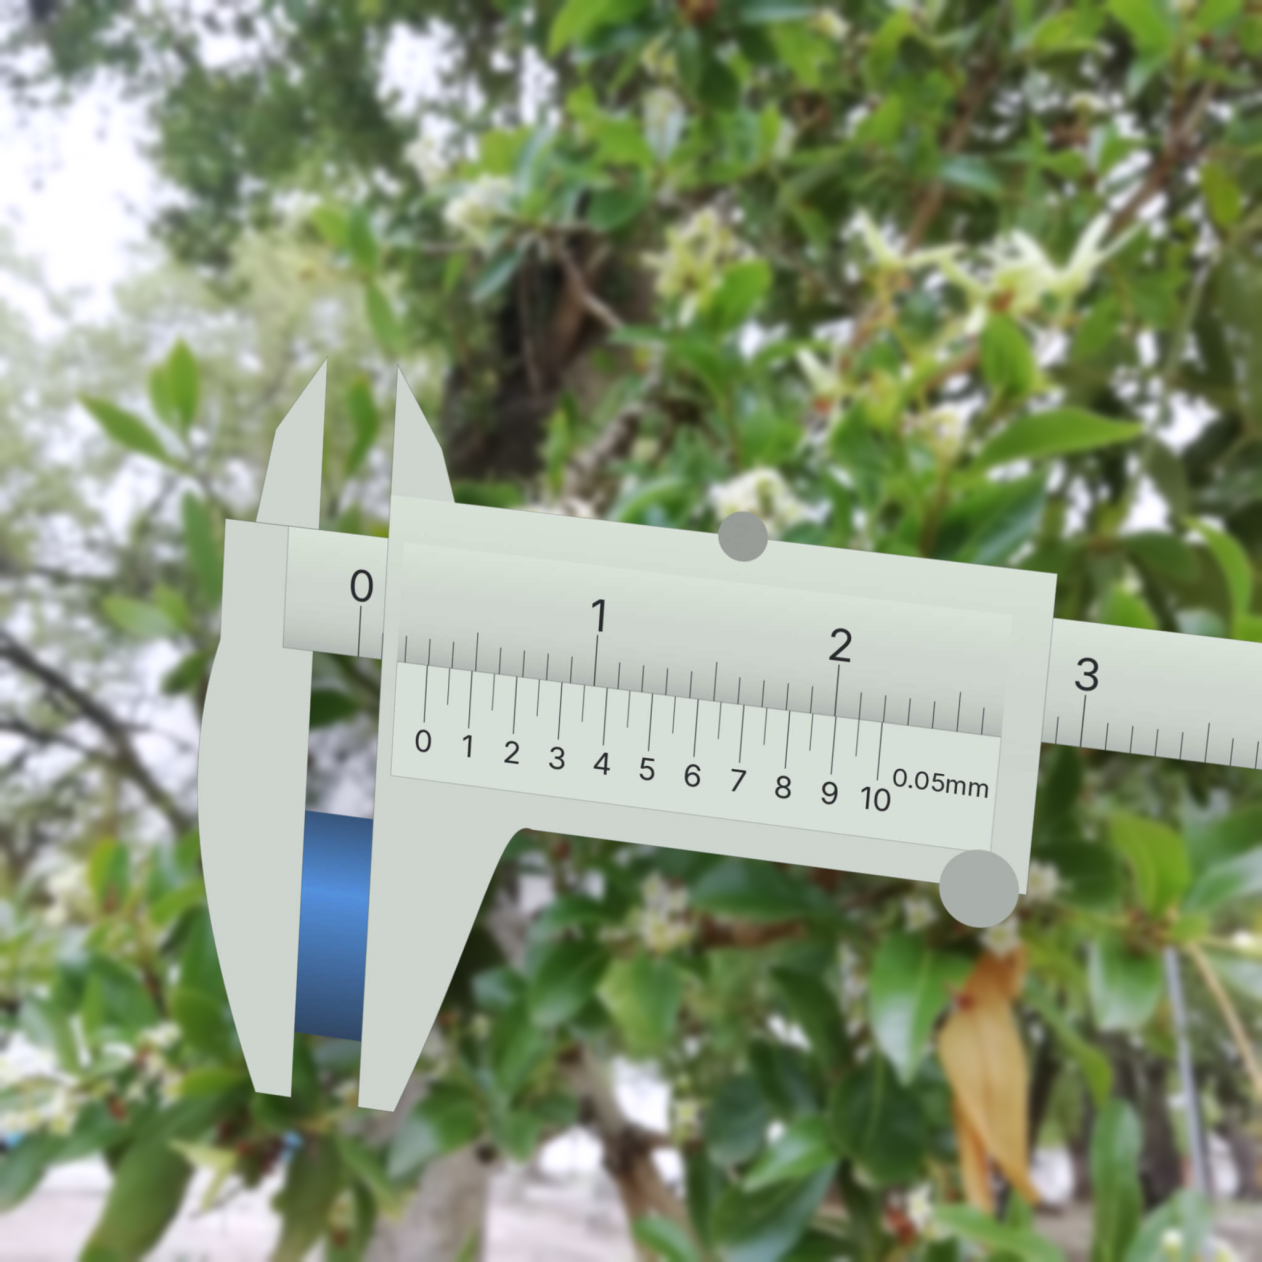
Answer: 2.95mm
